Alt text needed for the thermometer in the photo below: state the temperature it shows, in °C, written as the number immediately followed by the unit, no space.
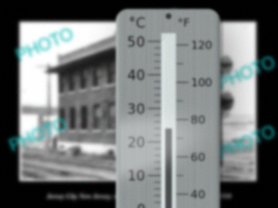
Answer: 24°C
